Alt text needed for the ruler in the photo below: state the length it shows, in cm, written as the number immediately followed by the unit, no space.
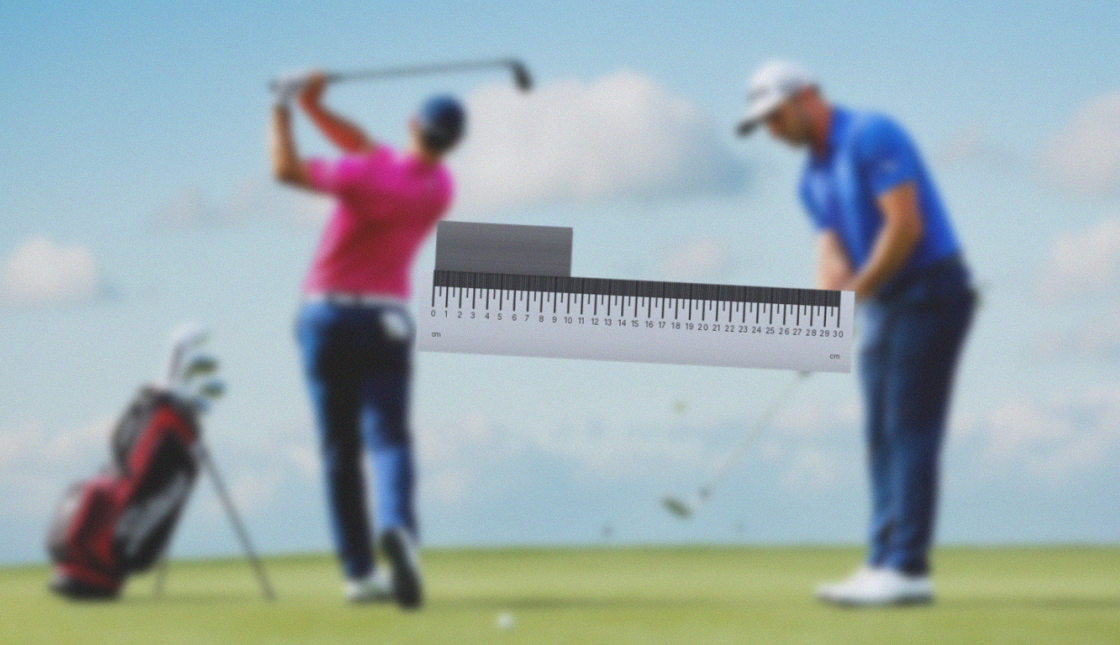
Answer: 10cm
